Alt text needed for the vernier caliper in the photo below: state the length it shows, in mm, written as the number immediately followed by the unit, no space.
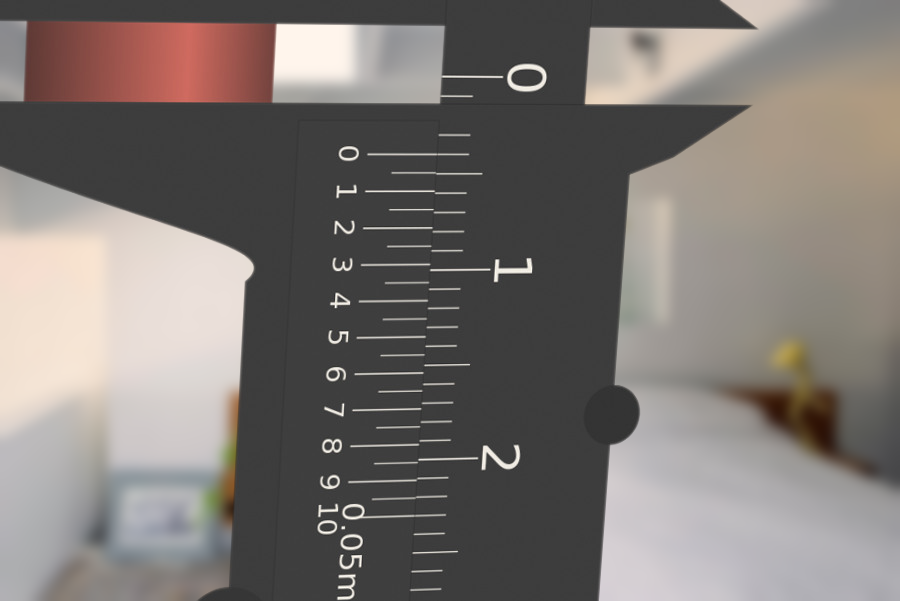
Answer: 4.0mm
